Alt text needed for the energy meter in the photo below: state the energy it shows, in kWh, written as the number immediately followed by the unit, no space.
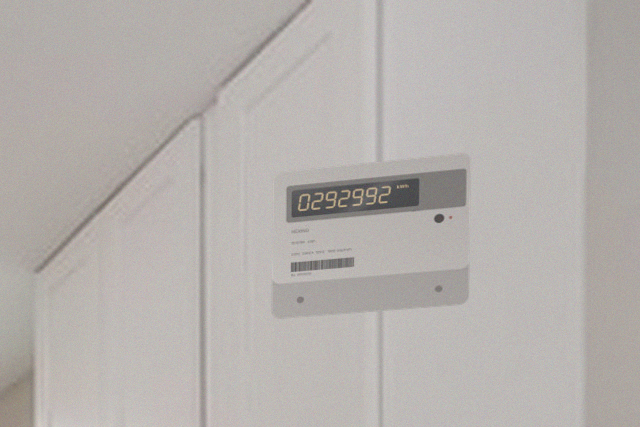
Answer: 292992kWh
